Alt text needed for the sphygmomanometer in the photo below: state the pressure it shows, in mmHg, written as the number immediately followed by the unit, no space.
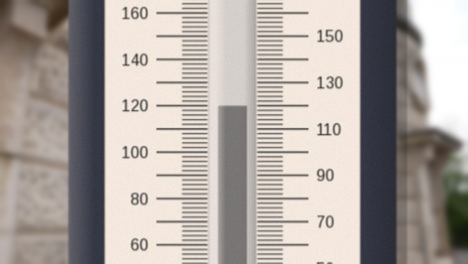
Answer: 120mmHg
